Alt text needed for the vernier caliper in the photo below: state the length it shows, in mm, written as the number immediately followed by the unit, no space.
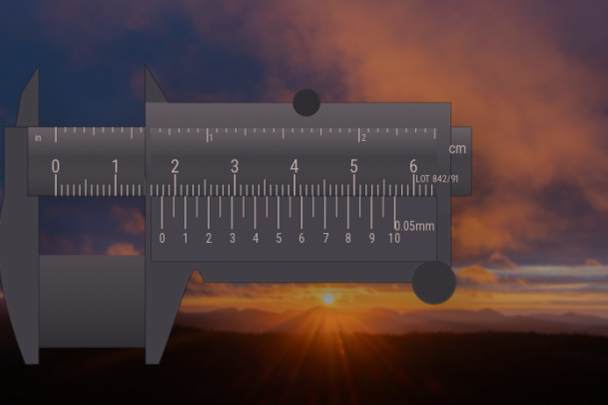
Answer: 17.8mm
